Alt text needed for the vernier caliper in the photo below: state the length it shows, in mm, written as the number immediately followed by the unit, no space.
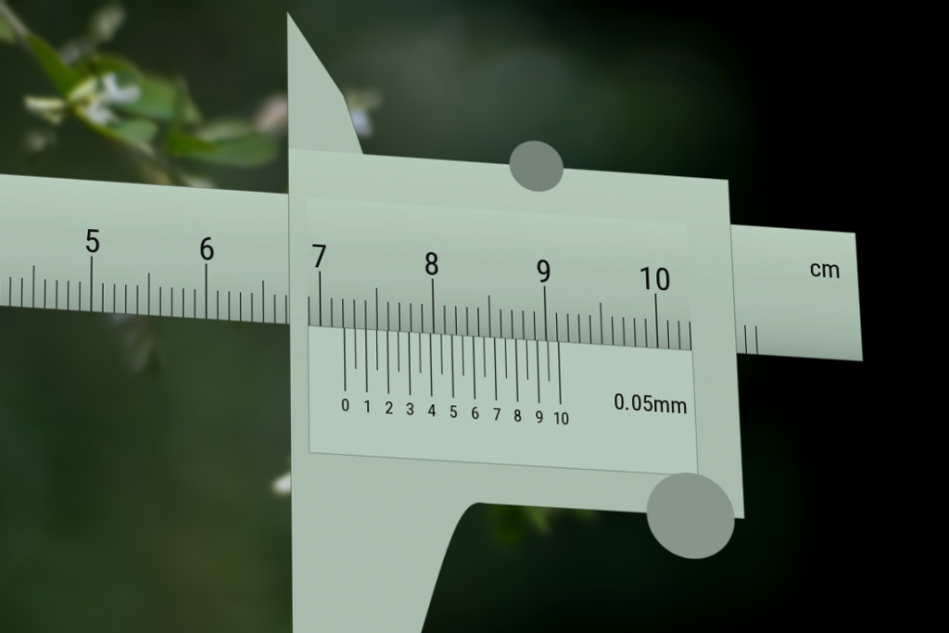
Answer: 72.1mm
